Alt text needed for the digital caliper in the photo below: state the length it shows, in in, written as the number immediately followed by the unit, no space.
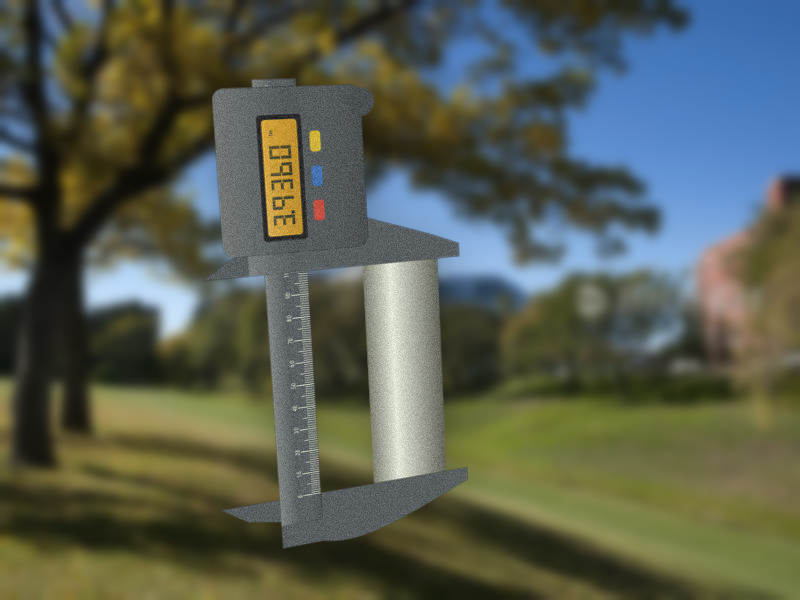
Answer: 3.9360in
